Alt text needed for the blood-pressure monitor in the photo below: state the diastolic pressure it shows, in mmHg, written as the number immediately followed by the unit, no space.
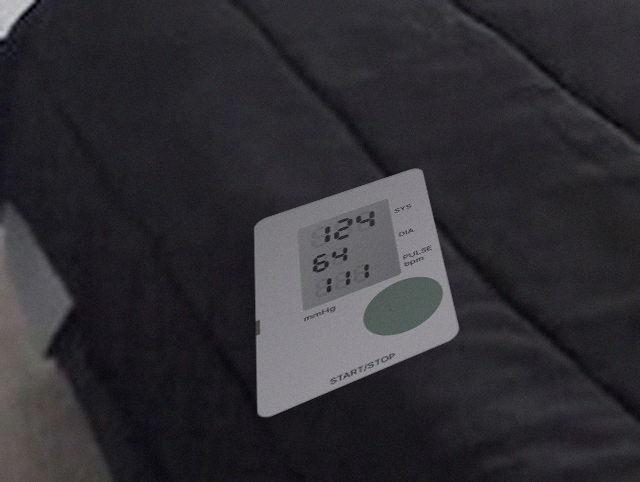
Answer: 64mmHg
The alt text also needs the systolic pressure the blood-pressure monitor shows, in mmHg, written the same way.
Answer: 124mmHg
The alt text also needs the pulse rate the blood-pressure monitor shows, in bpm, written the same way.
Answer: 111bpm
